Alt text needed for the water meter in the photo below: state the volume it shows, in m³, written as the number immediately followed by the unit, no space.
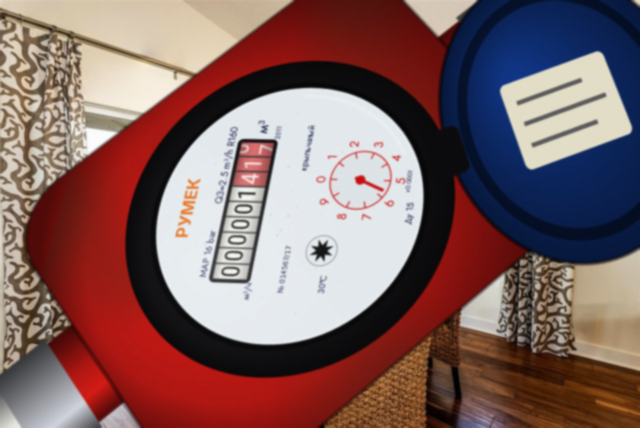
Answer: 1.4165m³
